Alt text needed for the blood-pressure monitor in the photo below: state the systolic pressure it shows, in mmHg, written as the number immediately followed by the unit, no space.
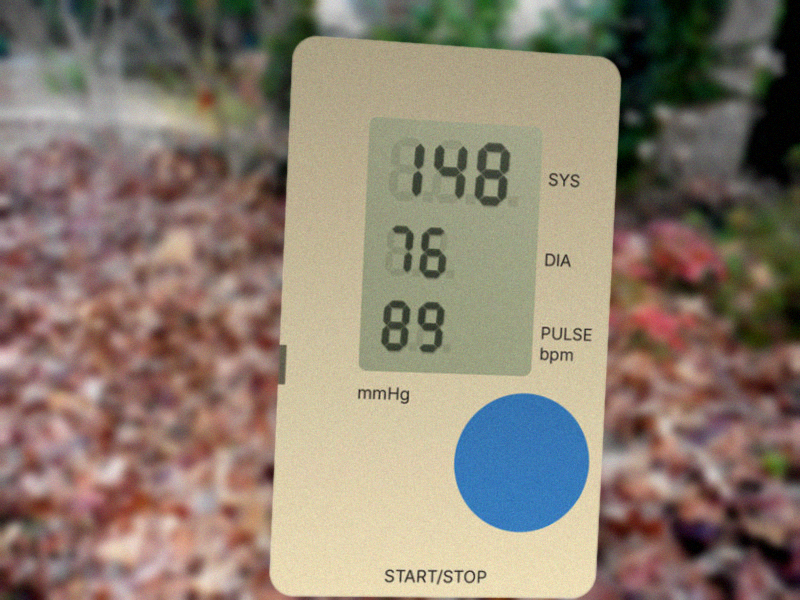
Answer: 148mmHg
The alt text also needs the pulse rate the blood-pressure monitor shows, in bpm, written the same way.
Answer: 89bpm
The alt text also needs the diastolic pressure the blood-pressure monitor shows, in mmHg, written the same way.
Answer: 76mmHg
